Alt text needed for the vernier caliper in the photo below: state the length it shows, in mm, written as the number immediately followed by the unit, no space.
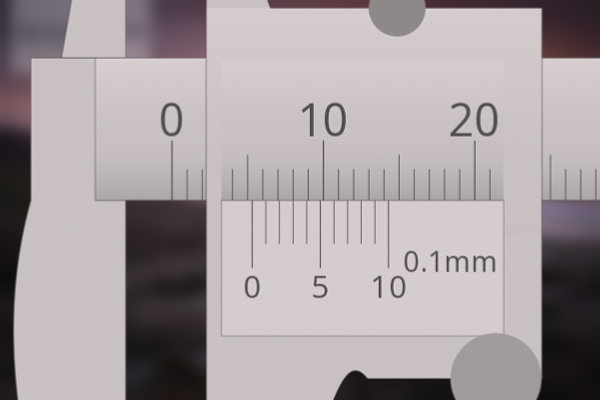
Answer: 5.3mm
